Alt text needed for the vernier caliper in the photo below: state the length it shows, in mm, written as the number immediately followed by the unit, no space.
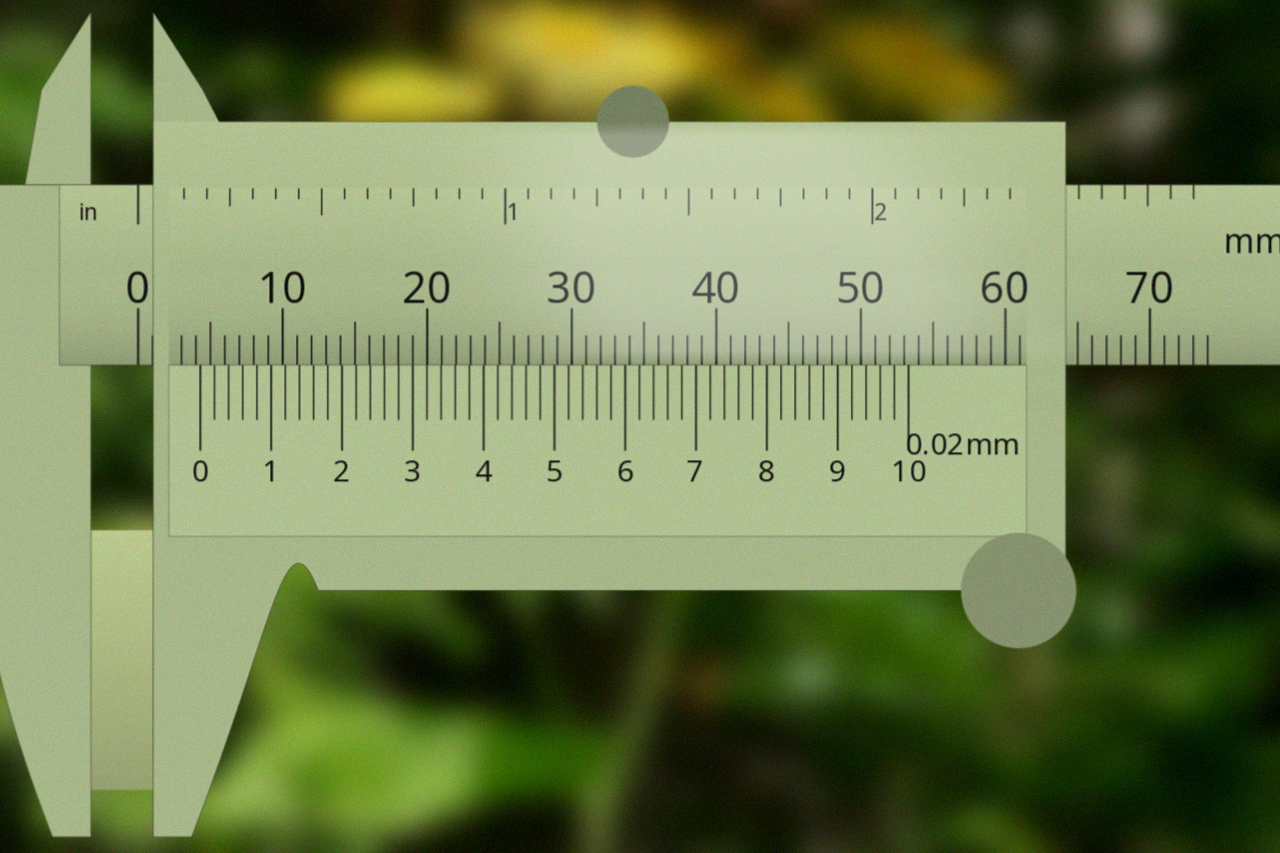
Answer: 4.3mm
